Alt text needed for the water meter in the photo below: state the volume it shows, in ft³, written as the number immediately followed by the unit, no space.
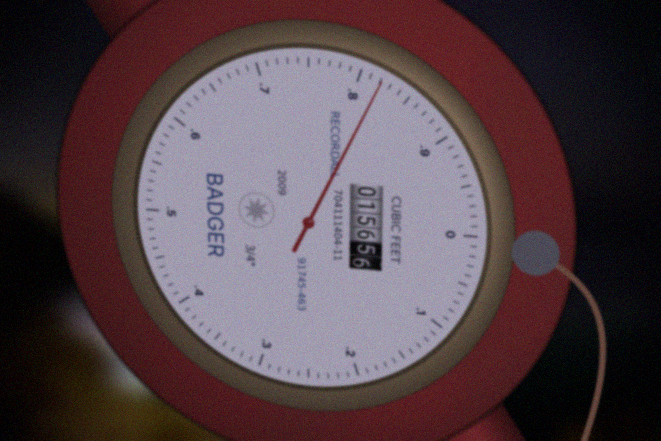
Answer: 15655.82ft³
